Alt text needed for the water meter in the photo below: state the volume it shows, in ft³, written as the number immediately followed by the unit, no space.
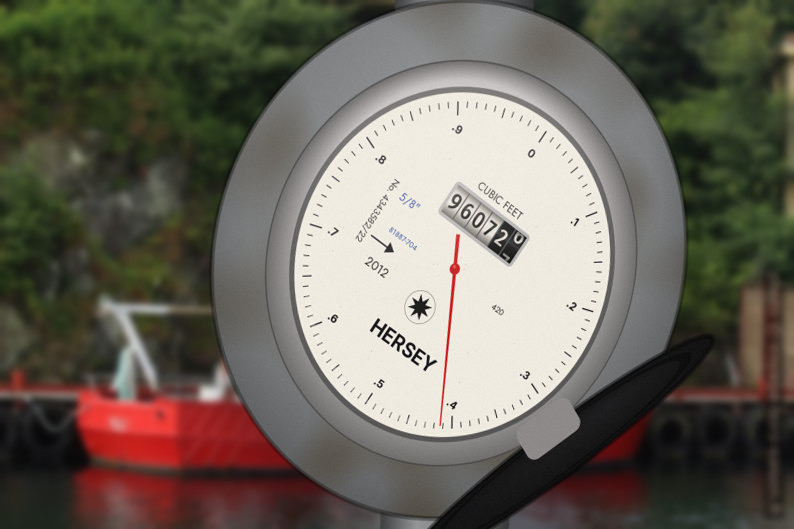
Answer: 960726.41ft³
